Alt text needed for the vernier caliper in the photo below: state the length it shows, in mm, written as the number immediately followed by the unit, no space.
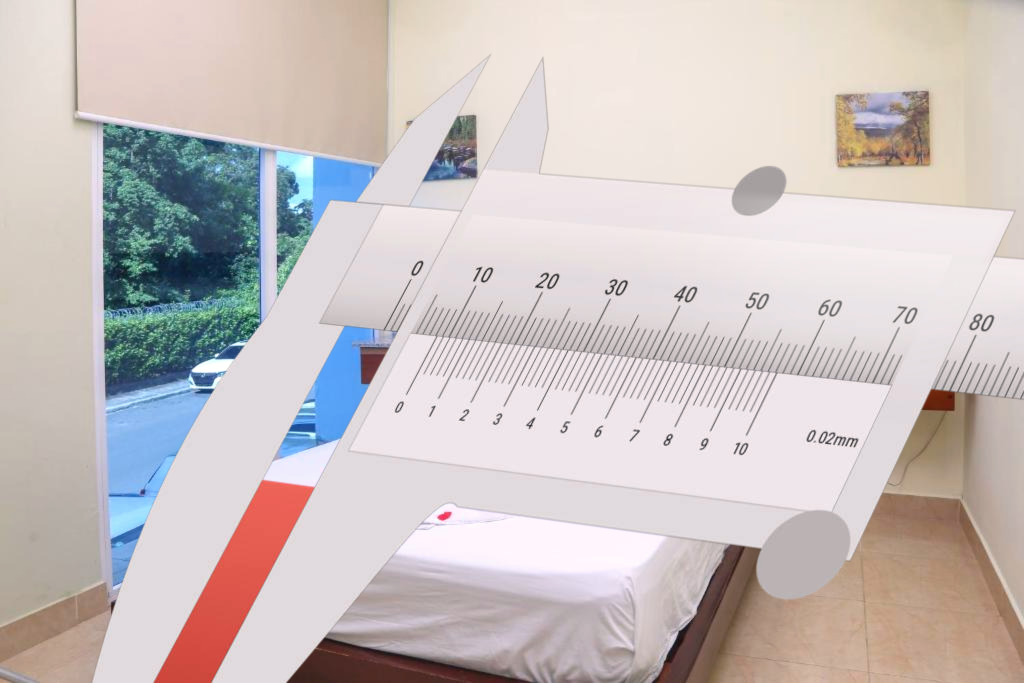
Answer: 8.2mm
